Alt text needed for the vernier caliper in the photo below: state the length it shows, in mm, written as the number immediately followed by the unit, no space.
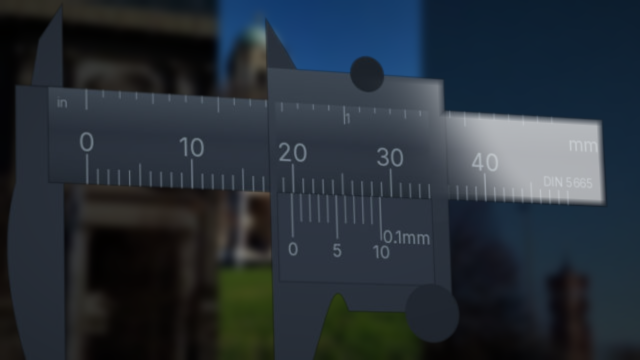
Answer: 19.8mm
